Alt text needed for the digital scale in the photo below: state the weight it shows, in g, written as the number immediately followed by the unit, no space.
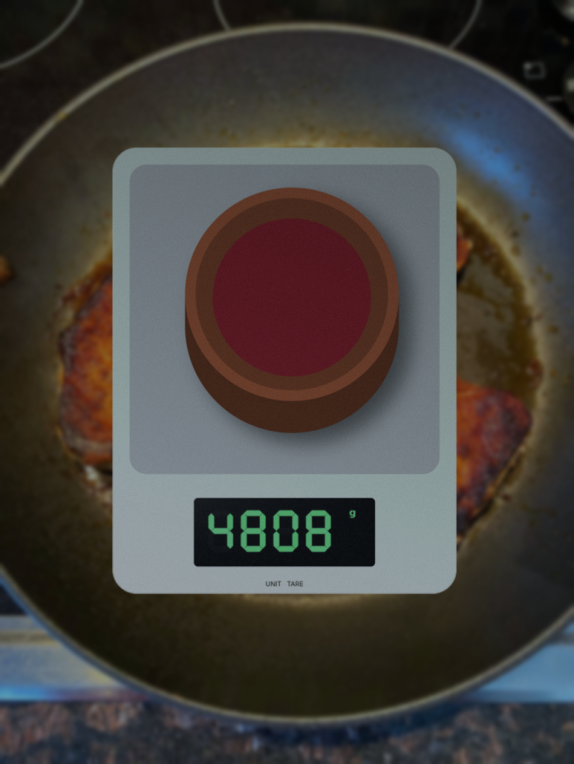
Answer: 4808g
